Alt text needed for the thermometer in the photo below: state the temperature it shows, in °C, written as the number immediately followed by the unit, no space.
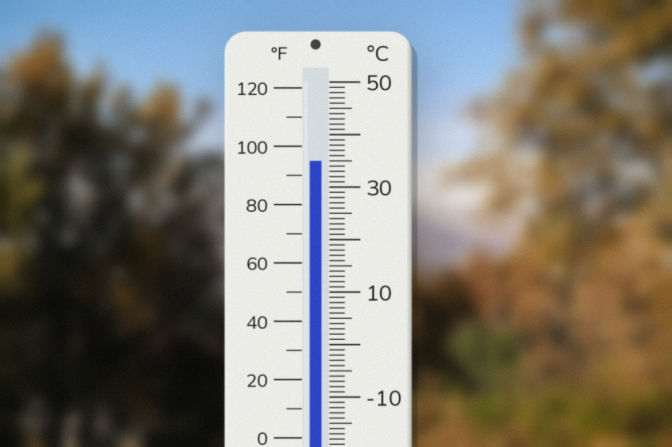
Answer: 35°C
